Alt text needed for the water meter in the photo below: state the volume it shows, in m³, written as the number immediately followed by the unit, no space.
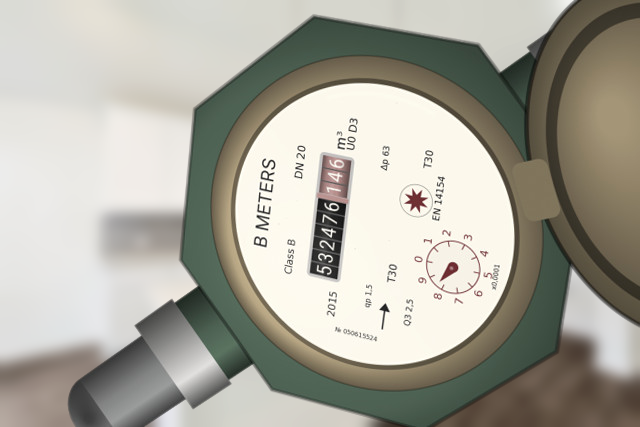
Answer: 532476.1468m³
